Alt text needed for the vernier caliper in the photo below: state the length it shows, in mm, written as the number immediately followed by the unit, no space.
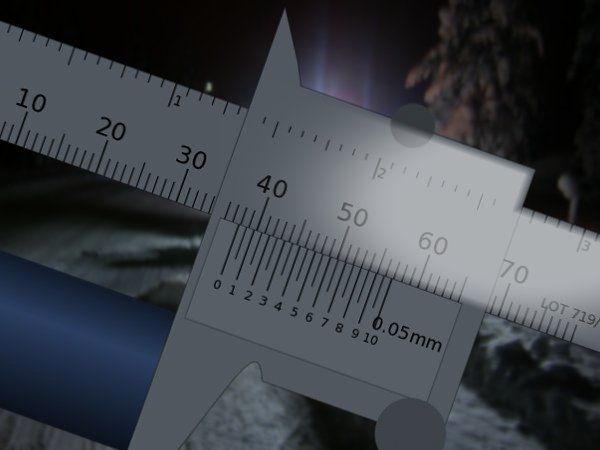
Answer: 37.8mm
